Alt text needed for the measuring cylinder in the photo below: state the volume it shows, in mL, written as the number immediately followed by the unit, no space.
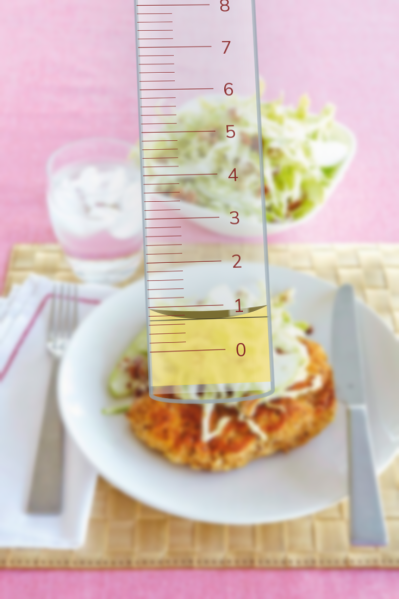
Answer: 0.7mL
